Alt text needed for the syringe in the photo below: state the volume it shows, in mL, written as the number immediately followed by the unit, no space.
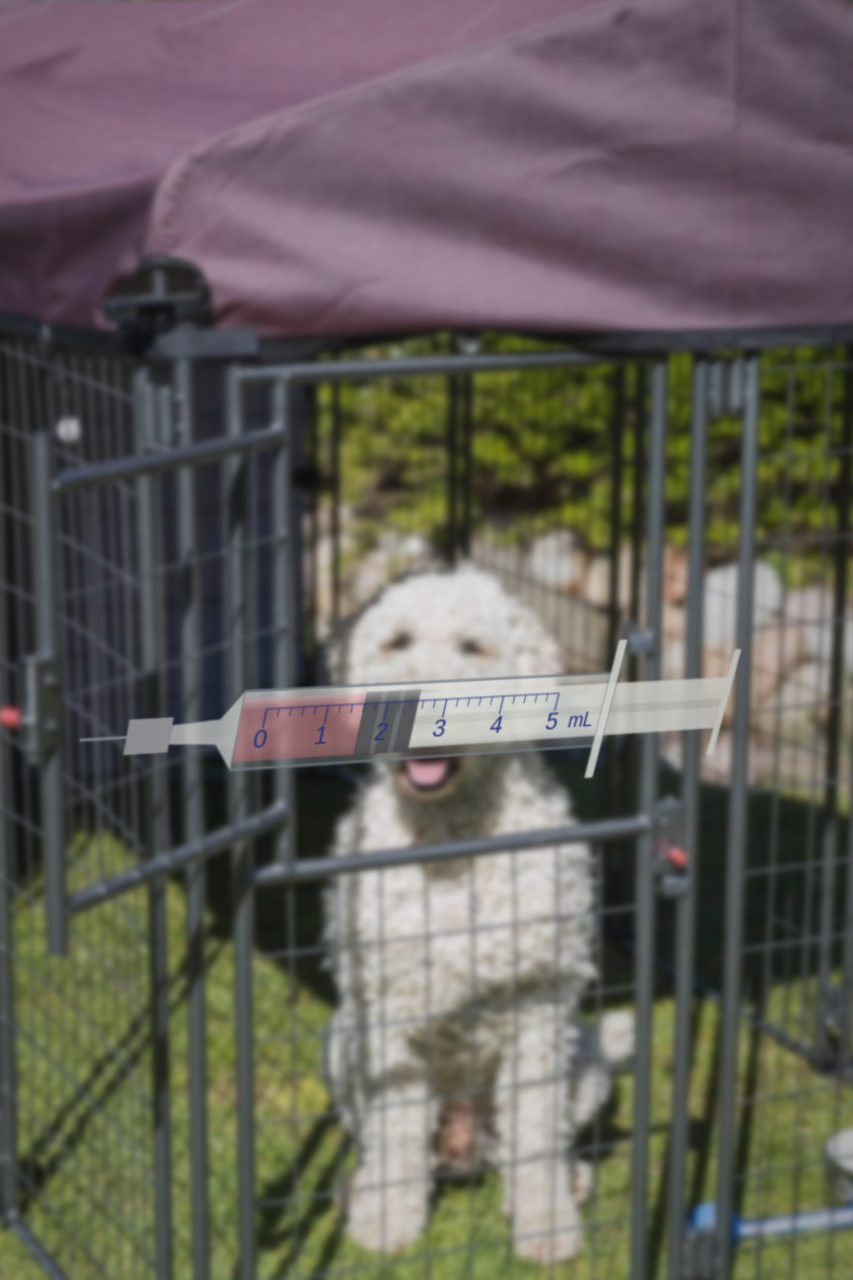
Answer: 1.6mL
